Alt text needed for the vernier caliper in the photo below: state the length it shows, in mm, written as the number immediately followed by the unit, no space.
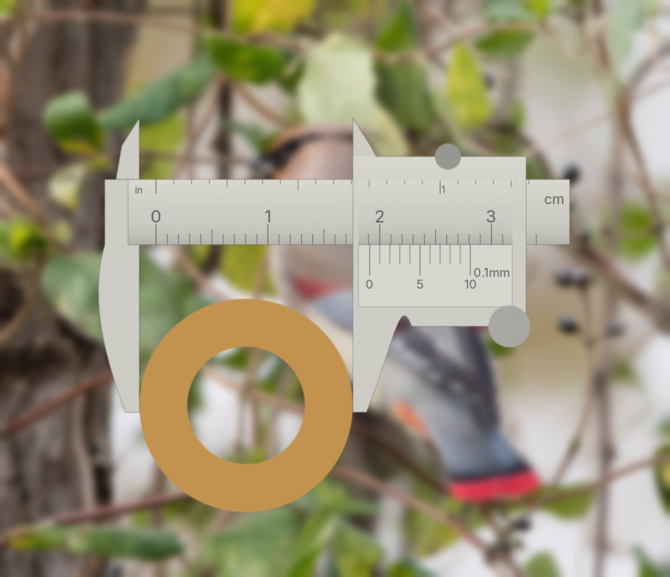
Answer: 19.1mm
